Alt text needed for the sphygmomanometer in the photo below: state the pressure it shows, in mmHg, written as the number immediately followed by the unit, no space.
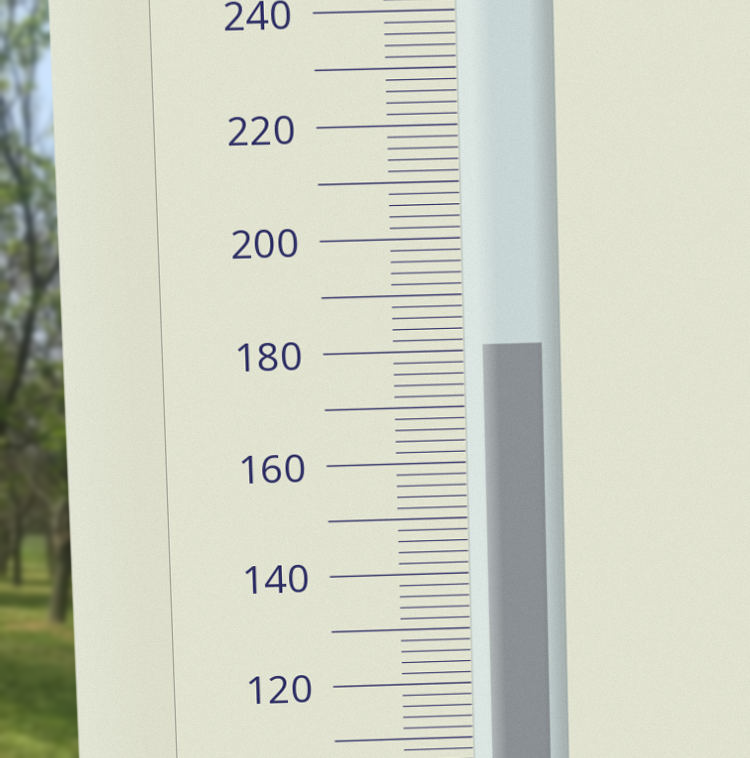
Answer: 181mmHg
